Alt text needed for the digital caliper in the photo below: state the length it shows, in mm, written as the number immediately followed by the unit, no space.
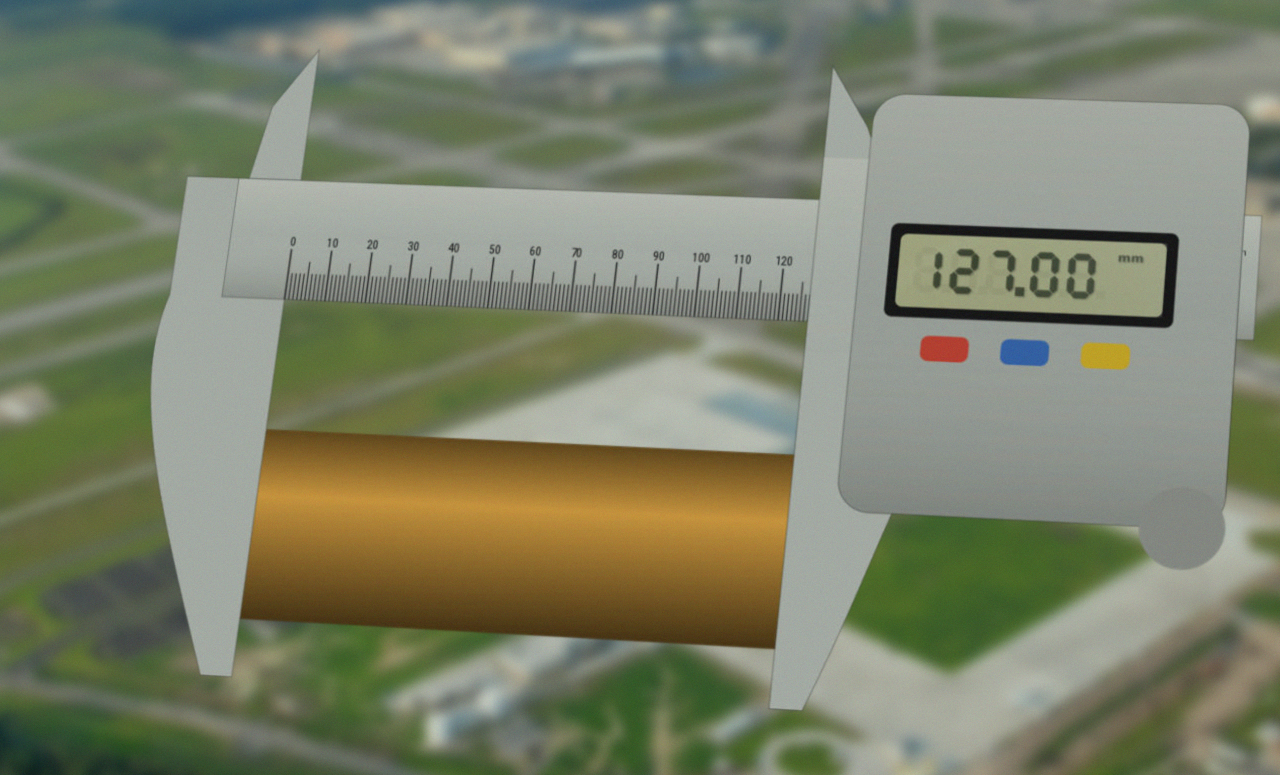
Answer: 127.00mm
